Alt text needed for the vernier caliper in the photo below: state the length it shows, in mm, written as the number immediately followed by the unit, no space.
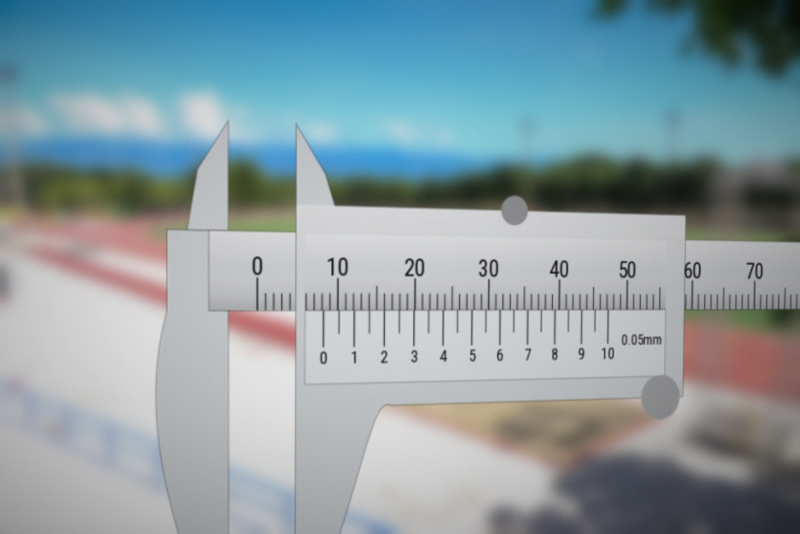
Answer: 8.2mm
